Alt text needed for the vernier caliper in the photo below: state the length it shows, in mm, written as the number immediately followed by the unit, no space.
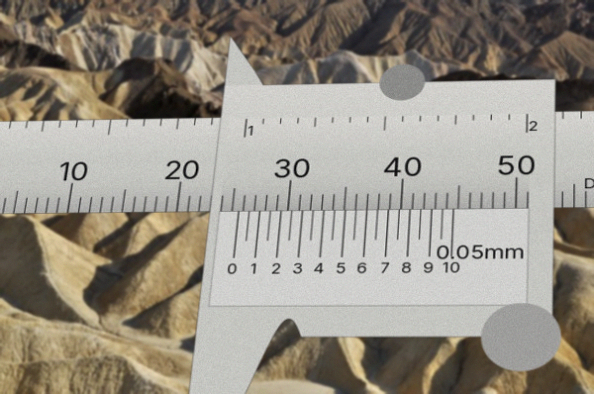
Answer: 25.6mm
